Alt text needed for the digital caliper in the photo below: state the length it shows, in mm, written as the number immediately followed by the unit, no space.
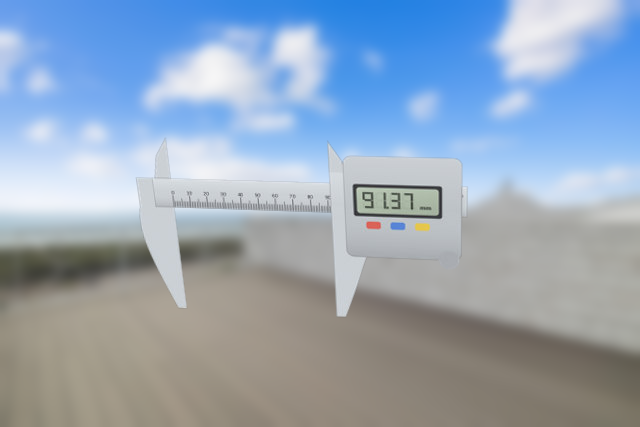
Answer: 91.37mm
